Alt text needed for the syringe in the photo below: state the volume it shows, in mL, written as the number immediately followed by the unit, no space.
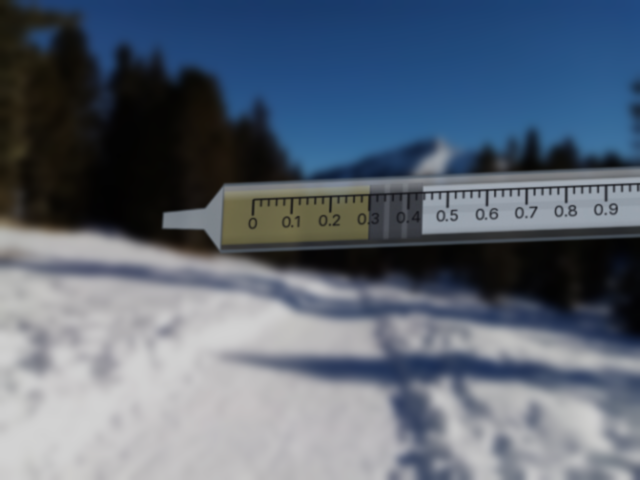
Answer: 0.3mL
